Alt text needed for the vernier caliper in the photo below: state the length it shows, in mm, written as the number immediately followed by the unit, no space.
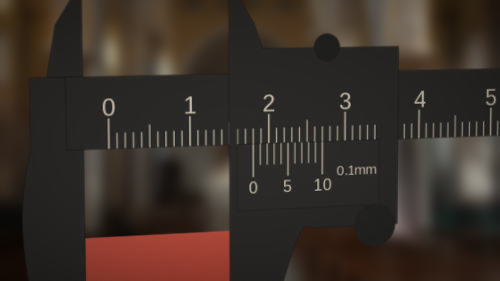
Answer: 18.0mm
